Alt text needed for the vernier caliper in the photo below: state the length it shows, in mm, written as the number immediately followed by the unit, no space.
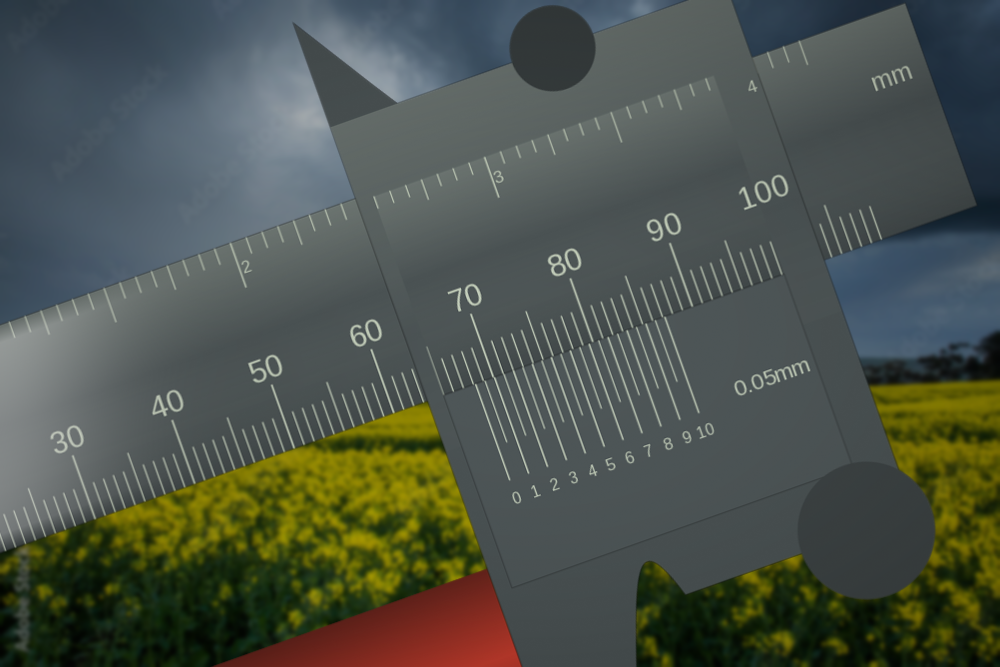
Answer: 68.2mm
